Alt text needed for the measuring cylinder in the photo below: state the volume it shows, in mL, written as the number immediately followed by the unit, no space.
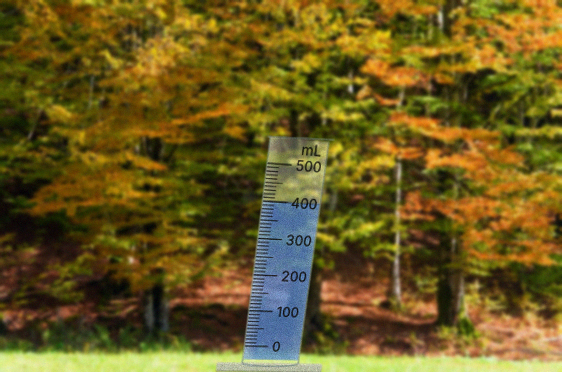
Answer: 400mL
